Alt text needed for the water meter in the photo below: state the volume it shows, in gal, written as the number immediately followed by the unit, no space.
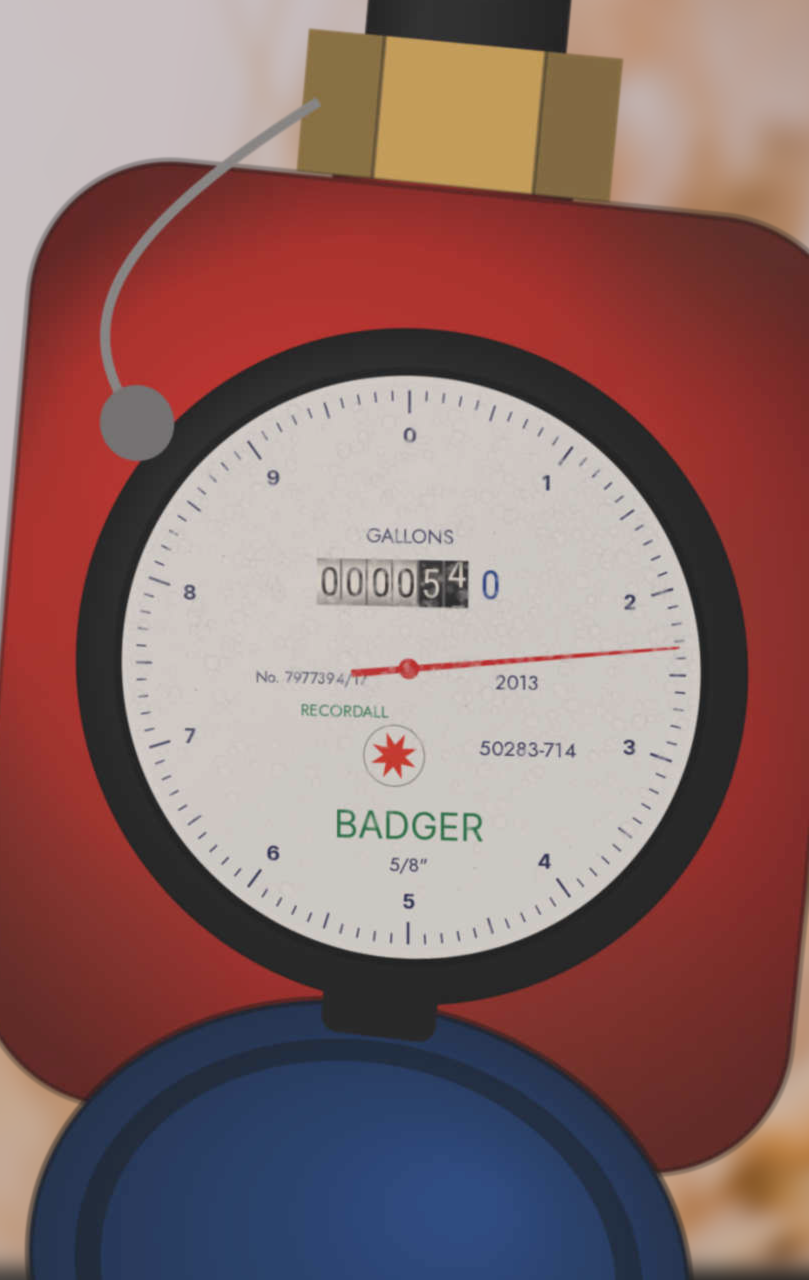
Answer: 542.3gal
